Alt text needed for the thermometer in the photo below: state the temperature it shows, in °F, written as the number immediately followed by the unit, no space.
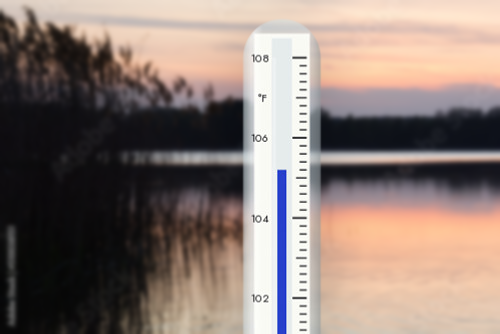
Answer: 105.2°F
